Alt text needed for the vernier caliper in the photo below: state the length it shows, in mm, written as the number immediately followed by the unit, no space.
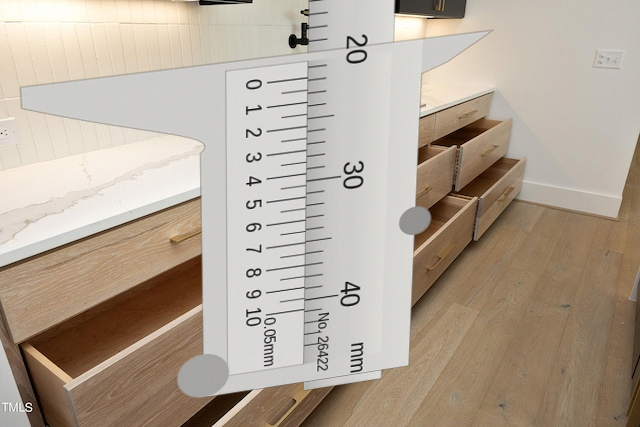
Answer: 21.8mm
